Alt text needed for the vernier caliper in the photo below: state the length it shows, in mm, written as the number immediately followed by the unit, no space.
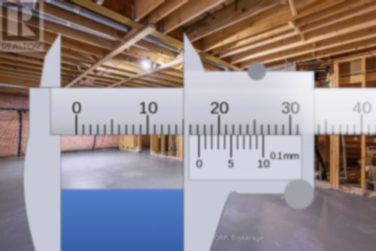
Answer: 17.2mm
